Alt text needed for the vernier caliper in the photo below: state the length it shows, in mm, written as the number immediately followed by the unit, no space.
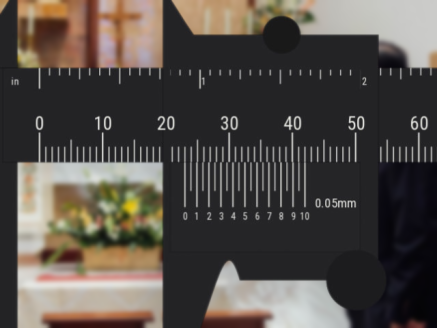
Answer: 23.0mm
